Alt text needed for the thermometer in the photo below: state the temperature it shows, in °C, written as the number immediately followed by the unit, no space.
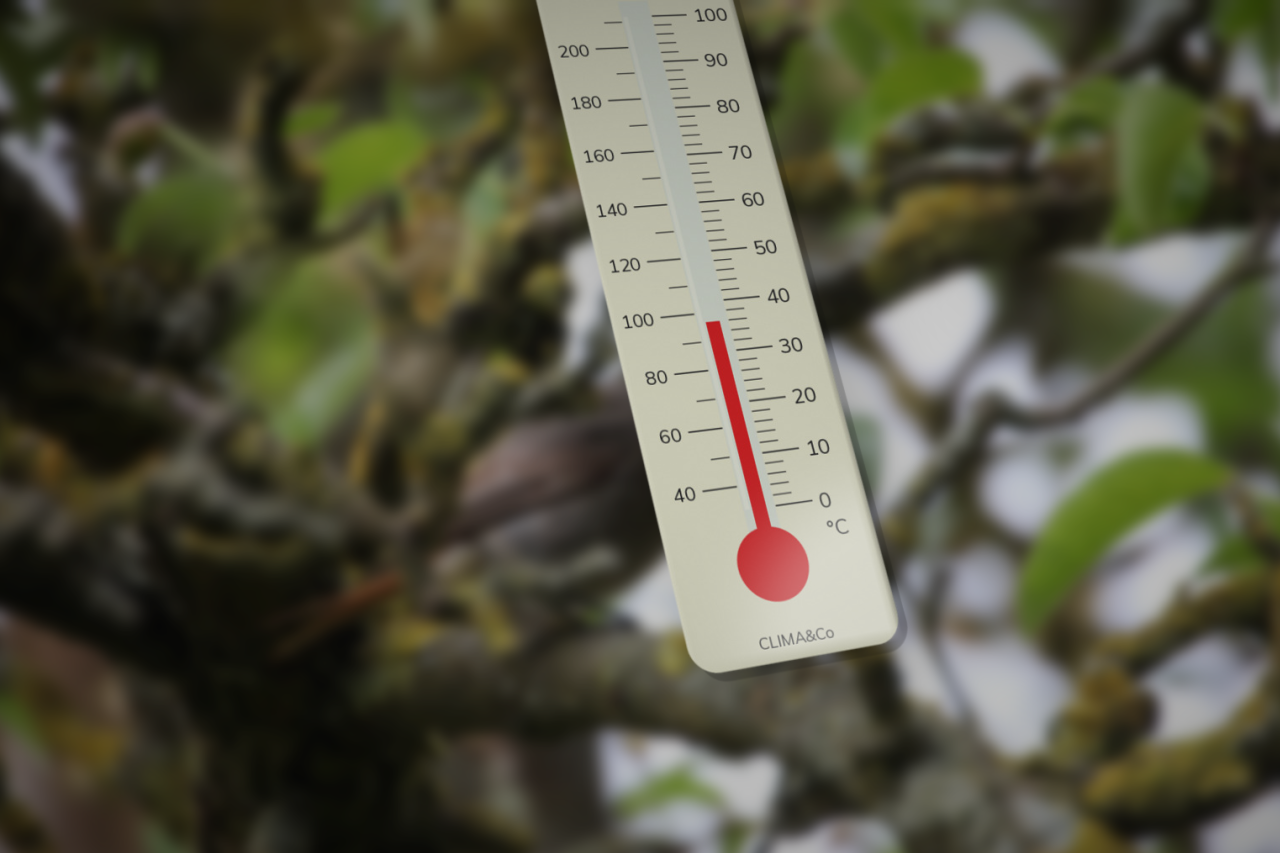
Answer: 36°C
